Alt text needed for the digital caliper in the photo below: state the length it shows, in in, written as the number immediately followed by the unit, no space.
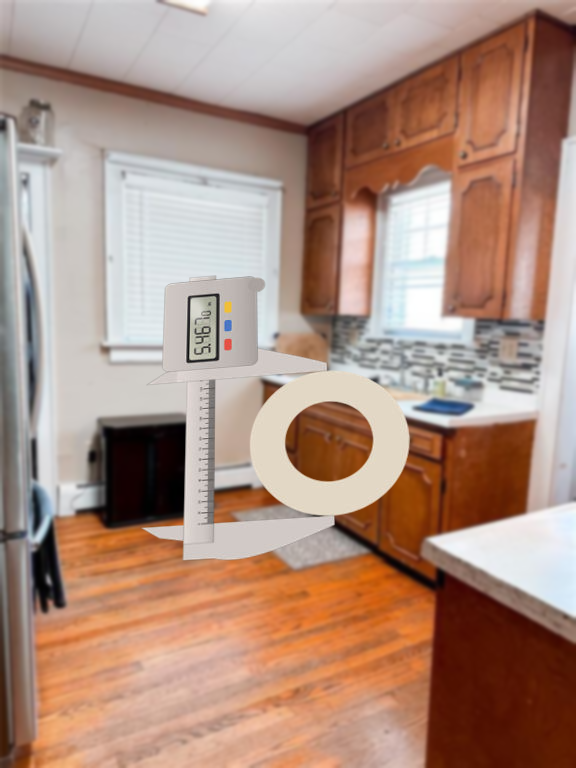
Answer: 5.4670in
